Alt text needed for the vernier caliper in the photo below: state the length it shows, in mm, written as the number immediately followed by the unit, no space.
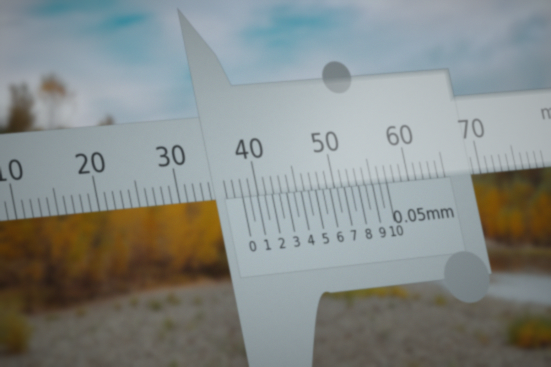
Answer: 38.0mm
